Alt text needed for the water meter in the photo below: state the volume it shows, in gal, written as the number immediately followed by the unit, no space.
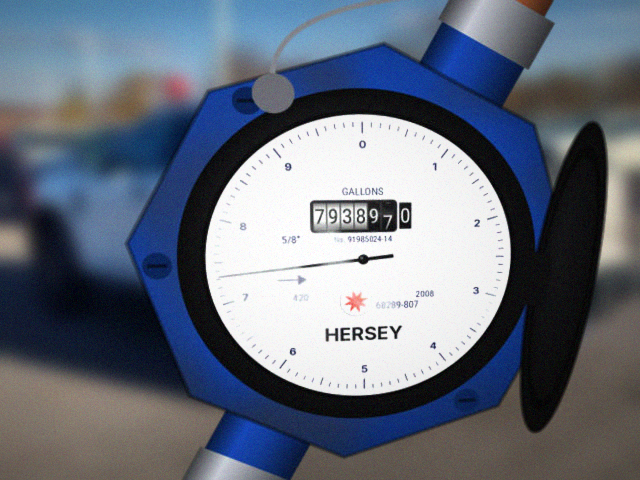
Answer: 7938967.3gal
